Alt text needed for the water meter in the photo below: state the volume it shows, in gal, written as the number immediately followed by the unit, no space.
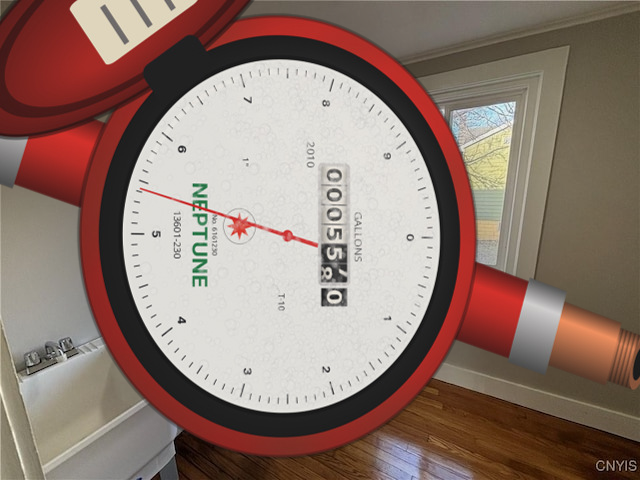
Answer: 5575.4gal
